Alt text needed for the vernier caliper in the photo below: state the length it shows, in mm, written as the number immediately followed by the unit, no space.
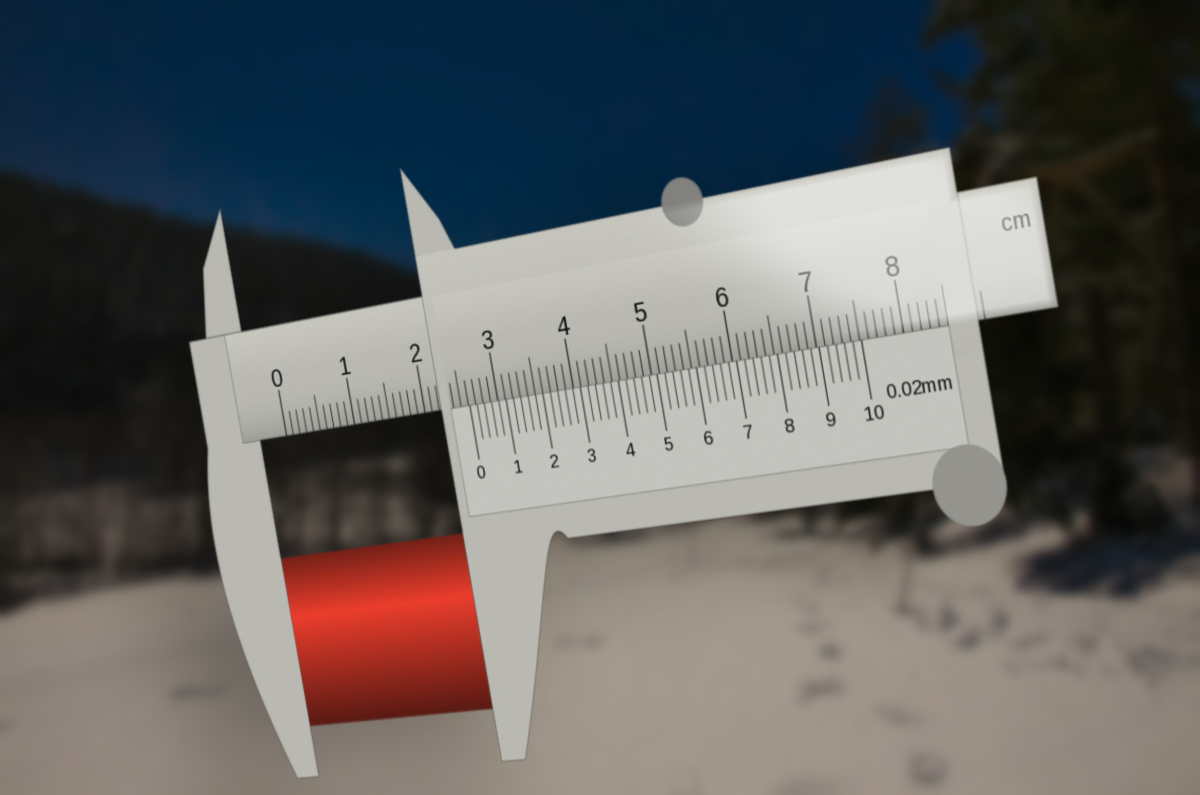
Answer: 26.2mm
